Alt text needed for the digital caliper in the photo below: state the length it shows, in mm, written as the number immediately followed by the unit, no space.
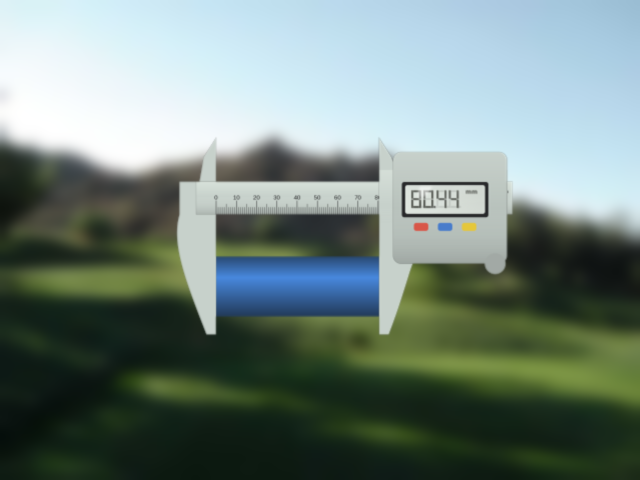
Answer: 80.44mm
